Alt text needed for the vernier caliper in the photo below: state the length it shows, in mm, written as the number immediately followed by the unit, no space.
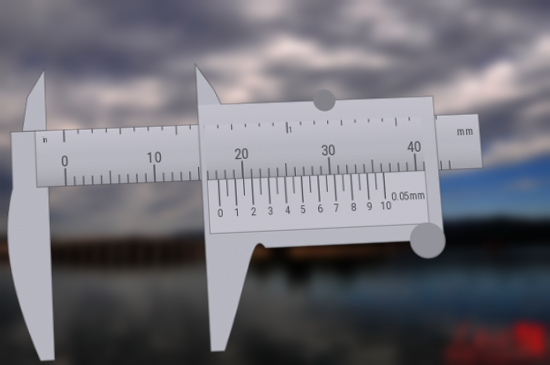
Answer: 17.2mm
